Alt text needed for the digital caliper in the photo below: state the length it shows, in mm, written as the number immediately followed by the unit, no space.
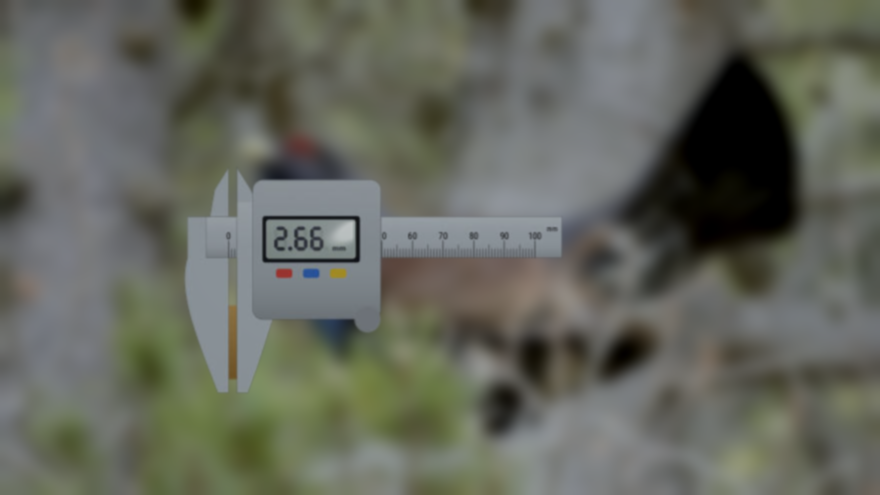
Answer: 2.66mm
